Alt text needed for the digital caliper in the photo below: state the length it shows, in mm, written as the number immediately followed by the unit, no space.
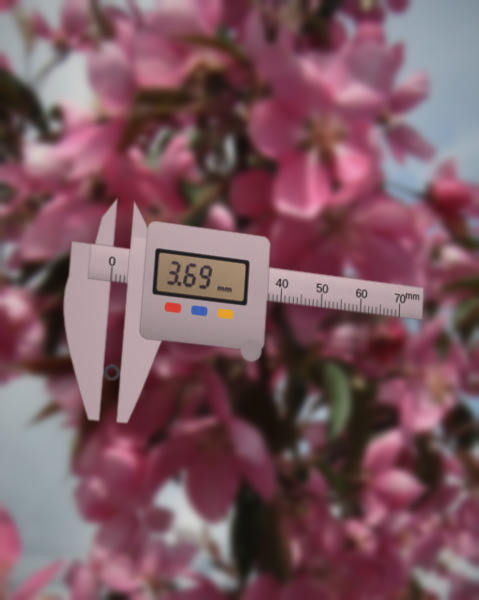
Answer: 3.69mm
